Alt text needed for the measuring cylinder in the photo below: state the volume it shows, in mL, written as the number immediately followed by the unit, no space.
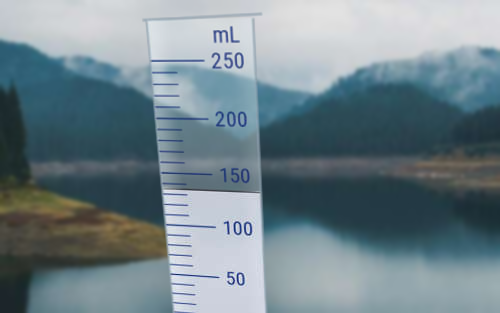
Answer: 135mL
